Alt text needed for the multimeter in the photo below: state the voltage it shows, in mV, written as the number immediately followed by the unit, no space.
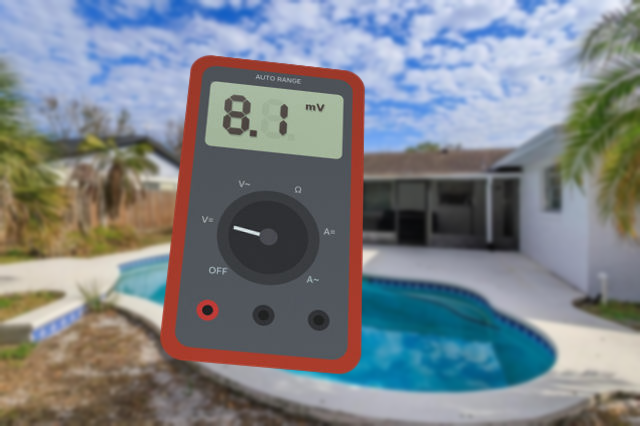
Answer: 8.1mV
